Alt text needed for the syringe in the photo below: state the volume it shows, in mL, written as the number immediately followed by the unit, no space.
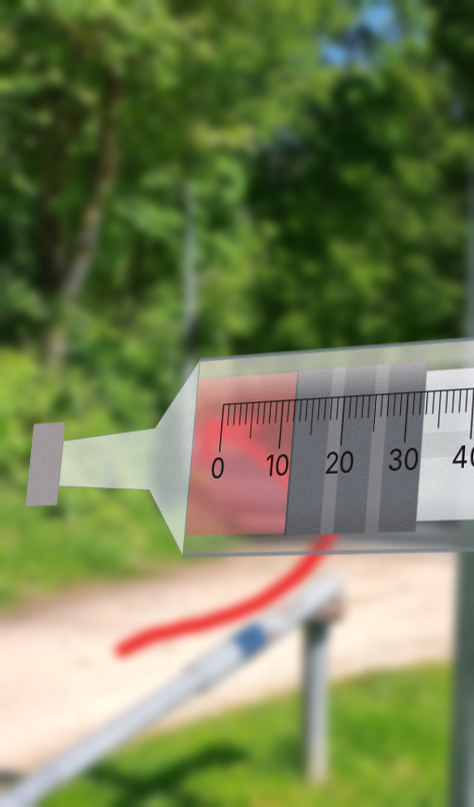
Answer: 12mL
